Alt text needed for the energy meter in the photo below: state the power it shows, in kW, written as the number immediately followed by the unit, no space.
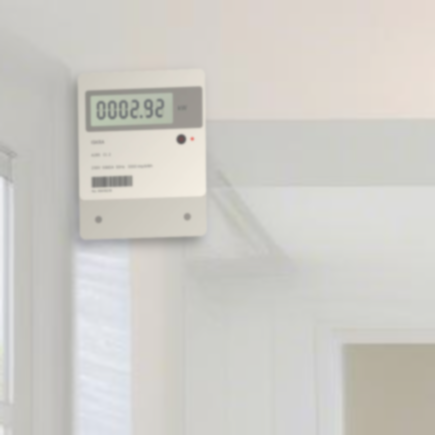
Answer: 2.92kW
